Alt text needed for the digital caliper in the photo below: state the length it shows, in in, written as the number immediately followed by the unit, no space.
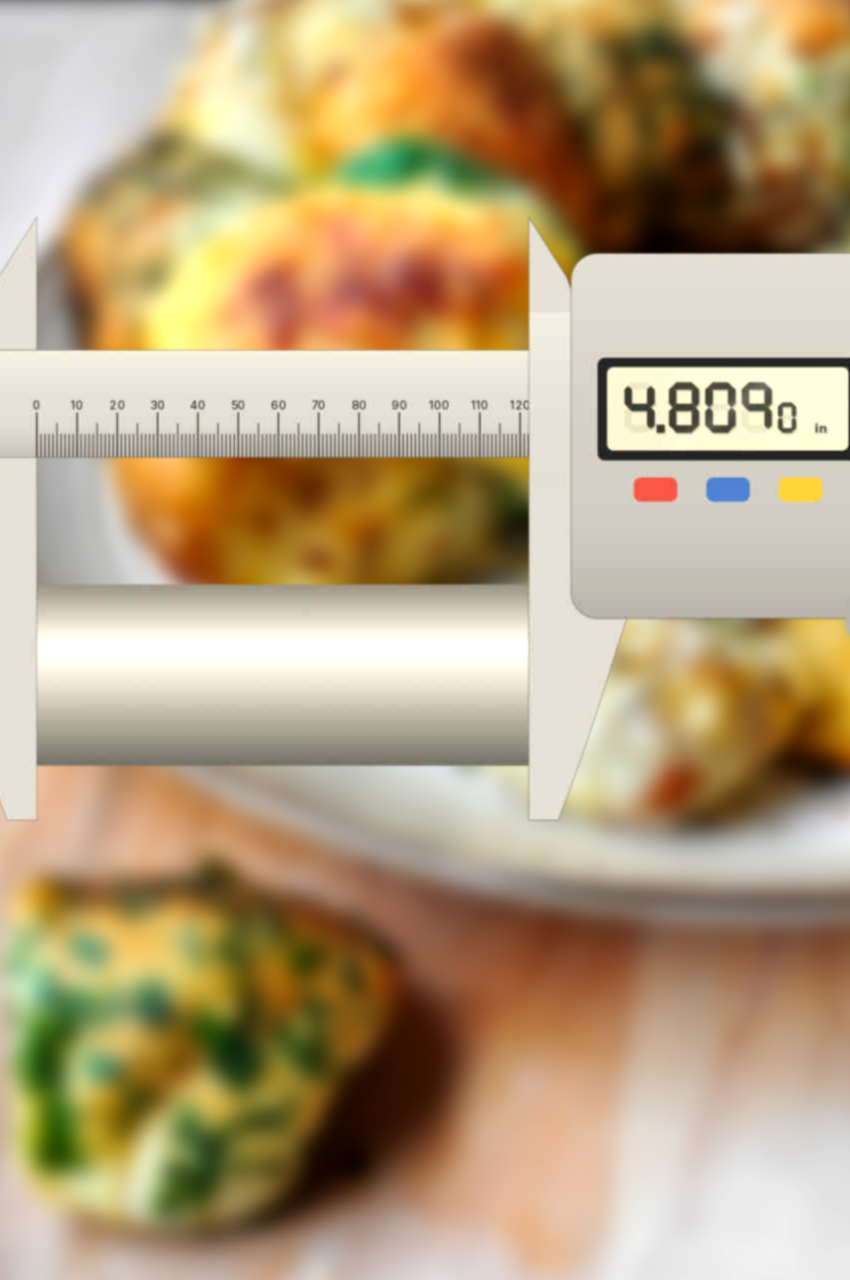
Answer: 4.8090in
